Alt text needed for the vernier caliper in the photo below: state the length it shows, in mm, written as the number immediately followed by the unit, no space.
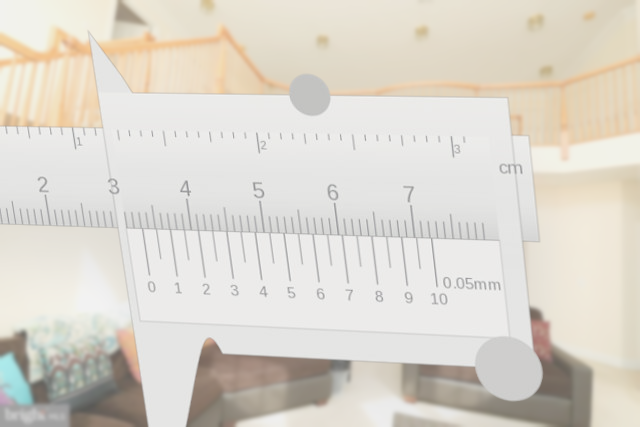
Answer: 33.2mm
